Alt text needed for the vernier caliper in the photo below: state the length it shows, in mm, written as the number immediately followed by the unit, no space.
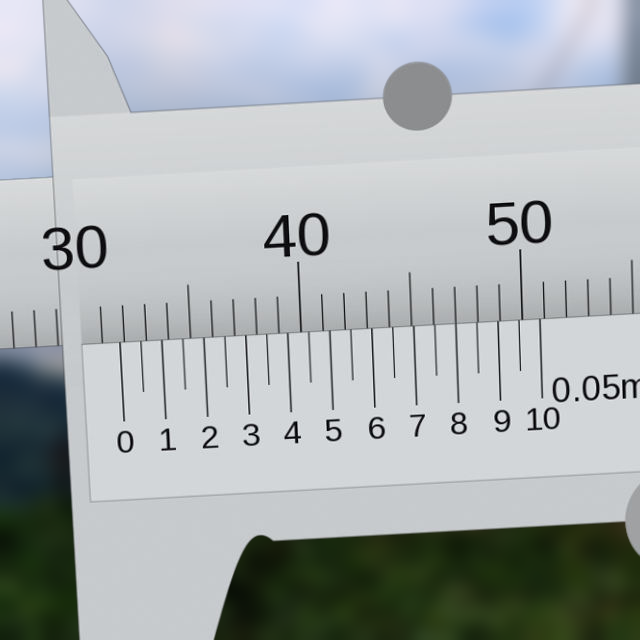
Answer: 31.8mm
